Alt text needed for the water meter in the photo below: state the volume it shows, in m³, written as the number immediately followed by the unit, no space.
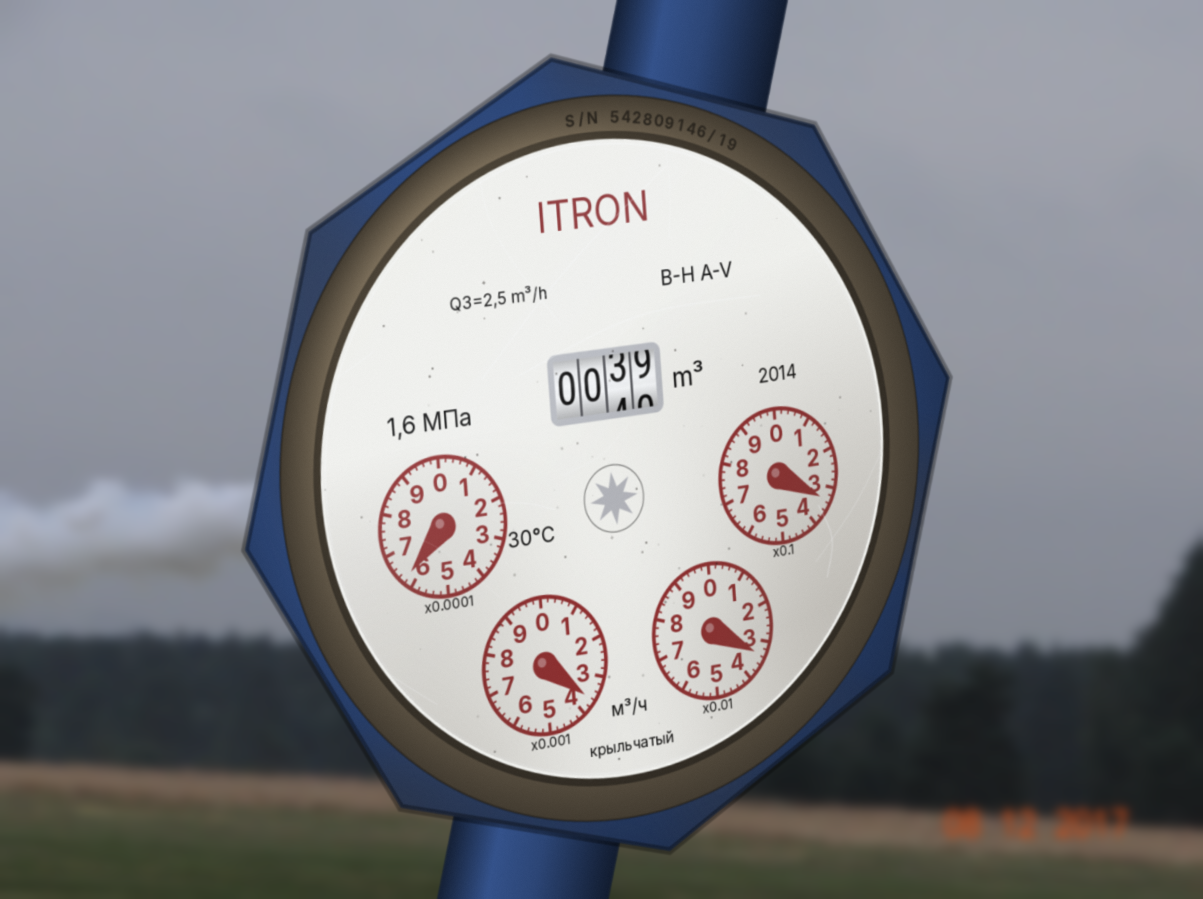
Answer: 39.3336m³
